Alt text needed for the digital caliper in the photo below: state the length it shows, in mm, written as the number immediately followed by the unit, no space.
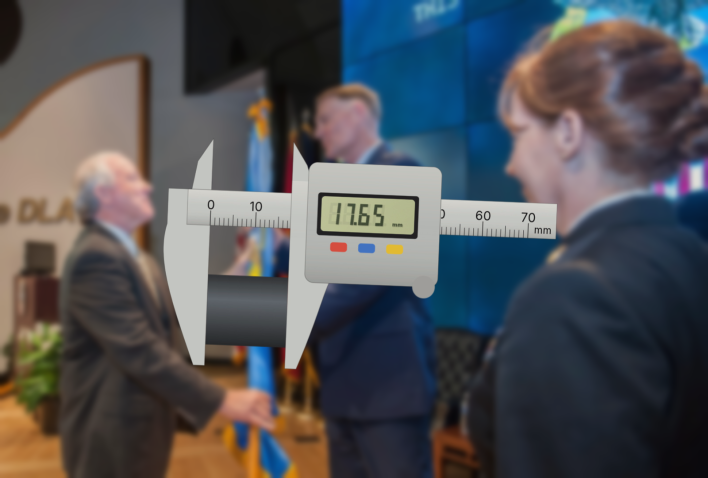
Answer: 17.65mm
